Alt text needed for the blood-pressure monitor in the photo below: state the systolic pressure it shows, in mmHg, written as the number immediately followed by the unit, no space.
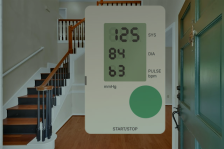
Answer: 125mmHg
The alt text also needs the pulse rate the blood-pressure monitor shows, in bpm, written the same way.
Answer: 63bpm
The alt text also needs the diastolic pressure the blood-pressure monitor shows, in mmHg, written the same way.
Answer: 84mmHg
